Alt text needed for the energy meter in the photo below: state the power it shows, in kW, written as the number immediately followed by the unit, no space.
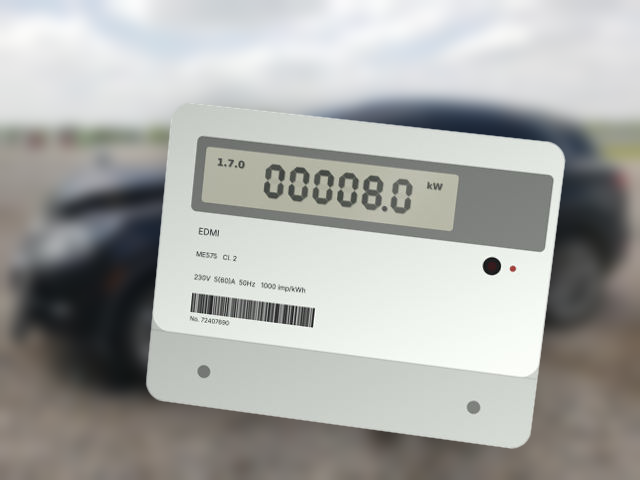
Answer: 8.0kW
